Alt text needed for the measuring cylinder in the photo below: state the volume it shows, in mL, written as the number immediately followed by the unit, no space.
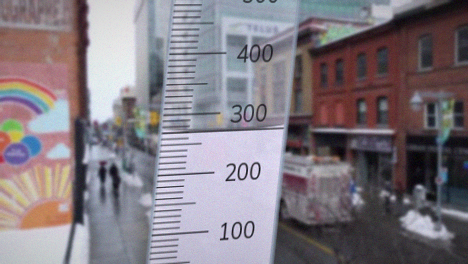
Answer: 270mL
